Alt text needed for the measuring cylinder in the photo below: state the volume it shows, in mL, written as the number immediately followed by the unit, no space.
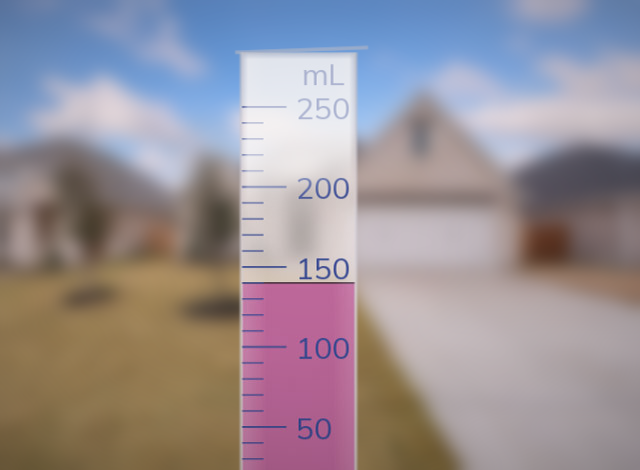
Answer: 140mL
